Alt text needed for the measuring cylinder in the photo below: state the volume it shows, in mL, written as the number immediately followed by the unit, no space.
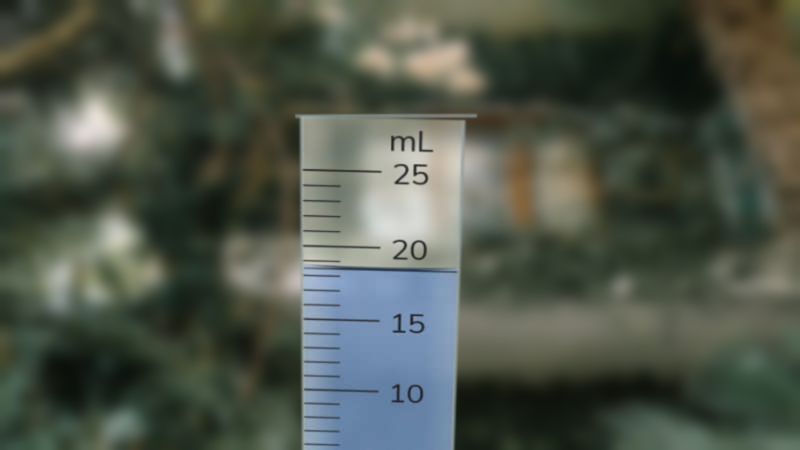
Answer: 18.5mL
